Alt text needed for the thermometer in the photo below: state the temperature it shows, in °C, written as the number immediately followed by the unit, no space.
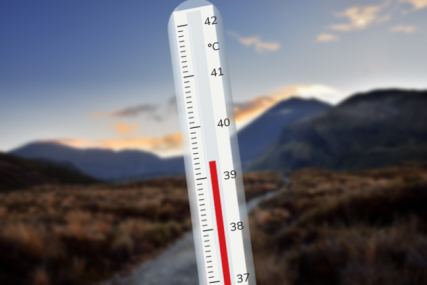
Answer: 39.3°C
